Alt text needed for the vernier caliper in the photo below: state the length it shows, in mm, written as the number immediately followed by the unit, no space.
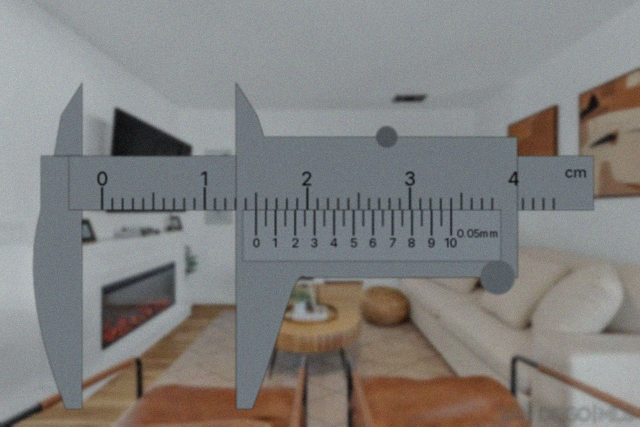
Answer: 15.0mm
